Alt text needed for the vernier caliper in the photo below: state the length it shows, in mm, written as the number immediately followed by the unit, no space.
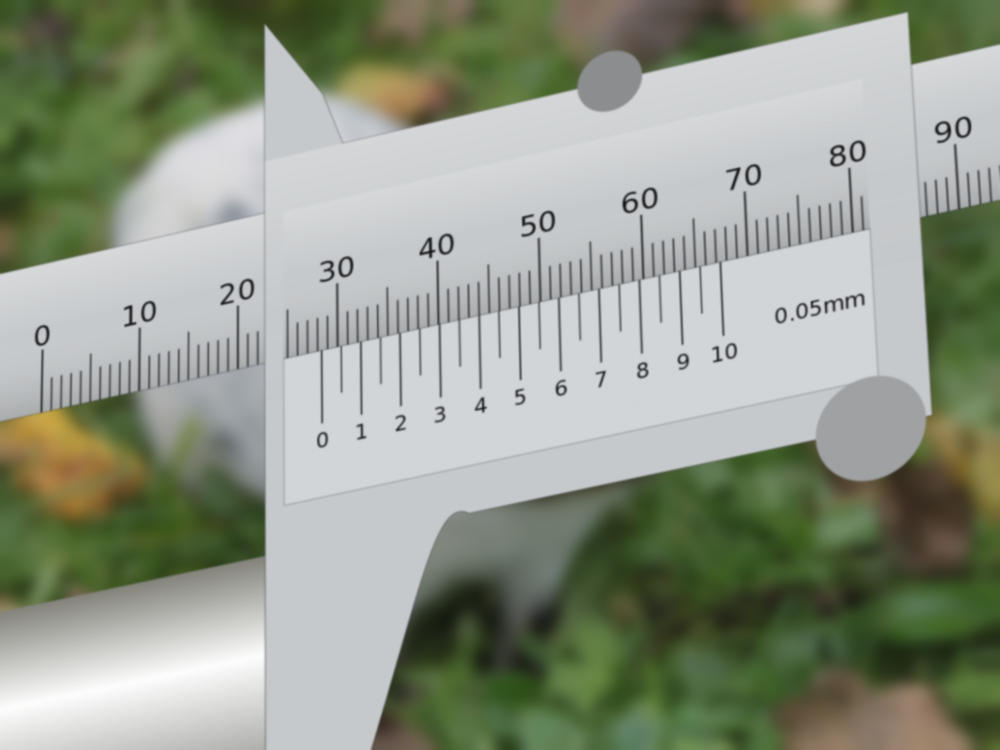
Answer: 28.4mm
